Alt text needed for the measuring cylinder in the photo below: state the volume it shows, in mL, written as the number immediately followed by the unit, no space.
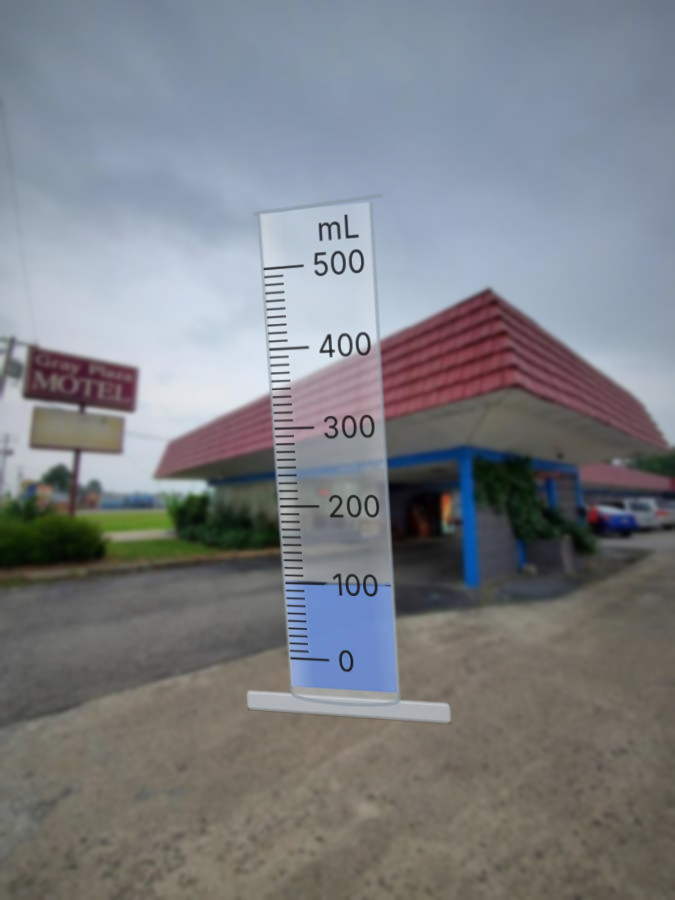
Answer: 100mL
